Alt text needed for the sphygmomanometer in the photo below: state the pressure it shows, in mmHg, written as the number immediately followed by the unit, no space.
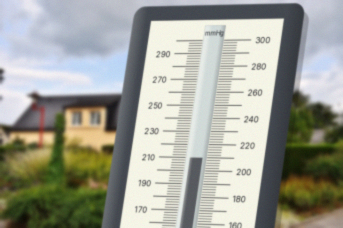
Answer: 210mmHg
